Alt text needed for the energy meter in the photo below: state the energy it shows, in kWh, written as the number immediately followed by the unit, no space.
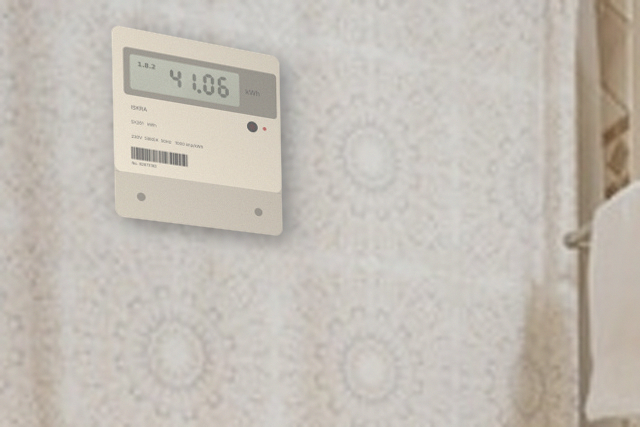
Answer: 41.06kWh
